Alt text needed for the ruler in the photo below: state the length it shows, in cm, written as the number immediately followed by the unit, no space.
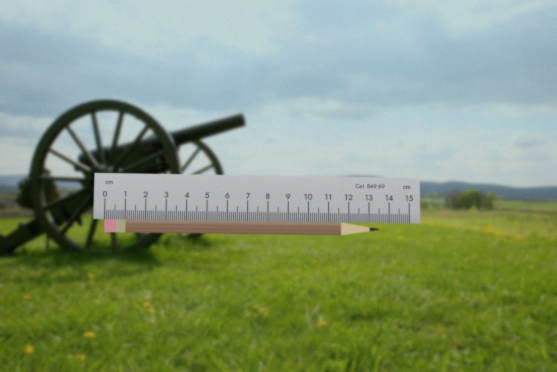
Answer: 13.5cm
